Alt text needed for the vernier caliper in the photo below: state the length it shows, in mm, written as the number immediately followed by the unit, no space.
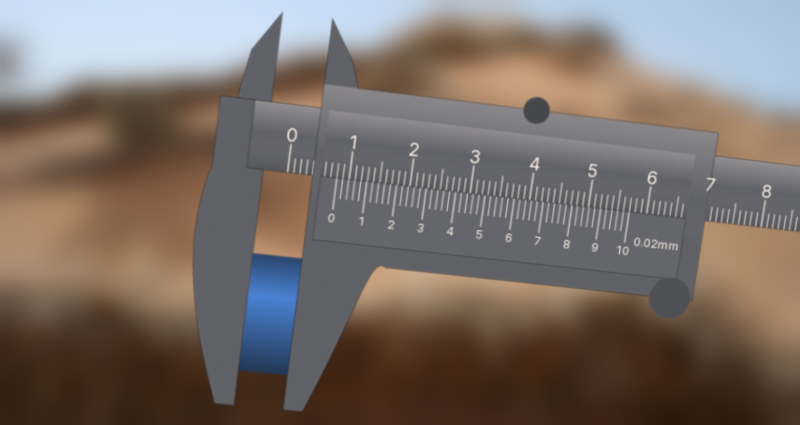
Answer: 8.0mm
